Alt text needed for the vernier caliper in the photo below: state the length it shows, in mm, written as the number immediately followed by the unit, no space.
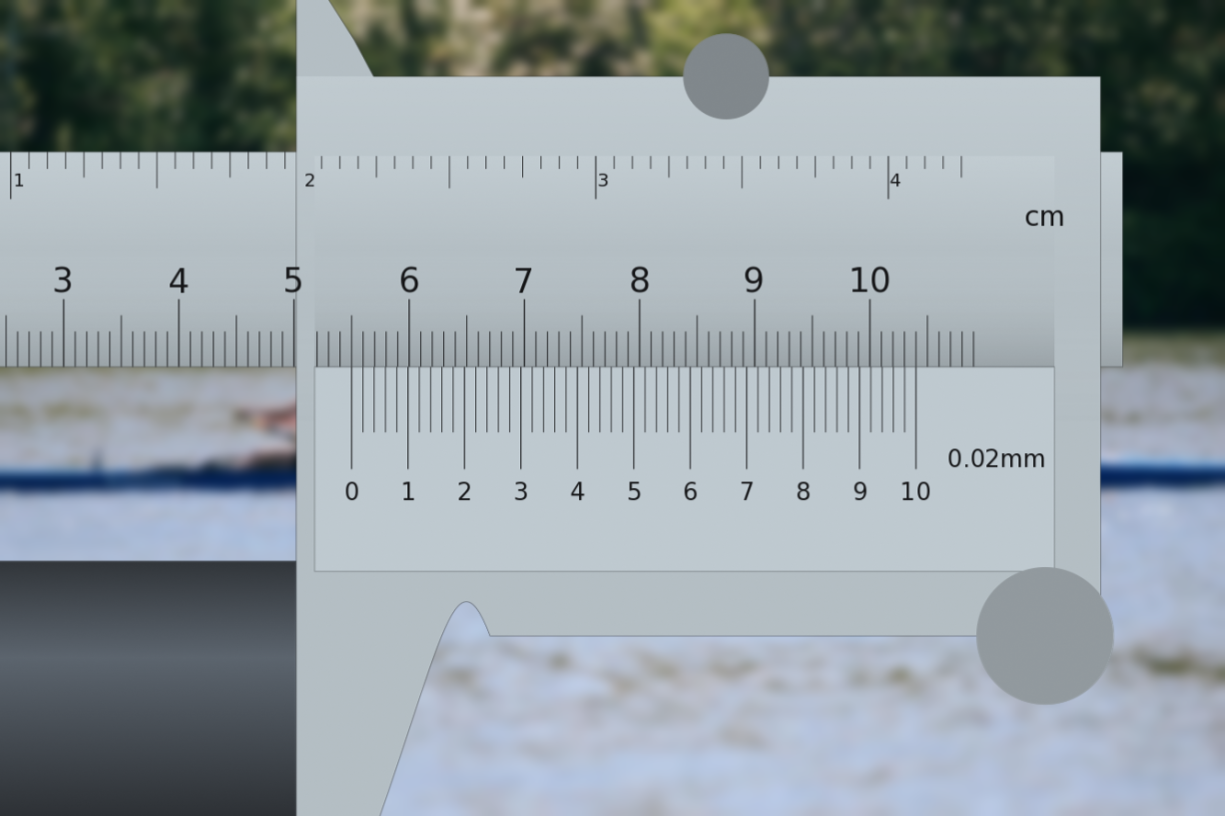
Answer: 55.0mm
